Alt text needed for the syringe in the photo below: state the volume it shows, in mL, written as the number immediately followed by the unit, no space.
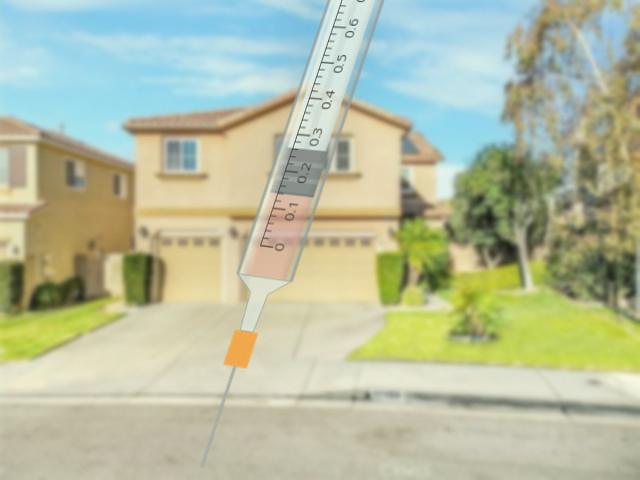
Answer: 0.14mL
